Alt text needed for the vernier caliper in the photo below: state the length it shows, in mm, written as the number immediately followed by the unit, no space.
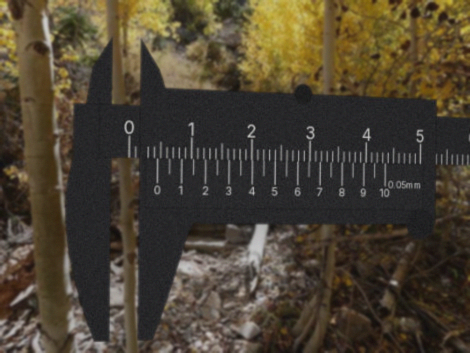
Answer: 4.5mm
